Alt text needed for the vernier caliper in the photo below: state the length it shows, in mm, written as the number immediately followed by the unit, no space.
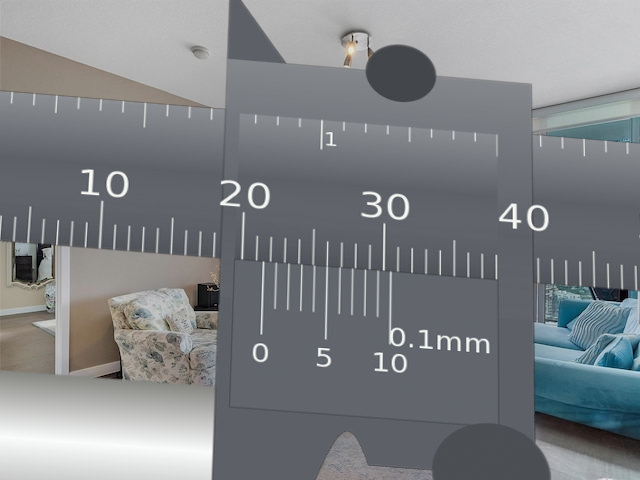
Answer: 21.5mm
